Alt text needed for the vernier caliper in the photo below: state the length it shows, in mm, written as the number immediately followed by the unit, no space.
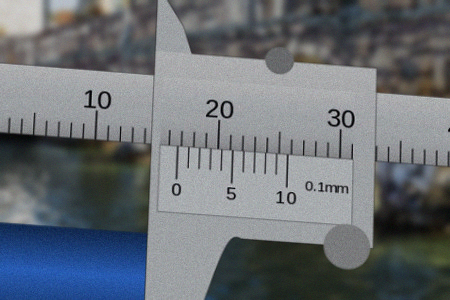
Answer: 16.7mm
